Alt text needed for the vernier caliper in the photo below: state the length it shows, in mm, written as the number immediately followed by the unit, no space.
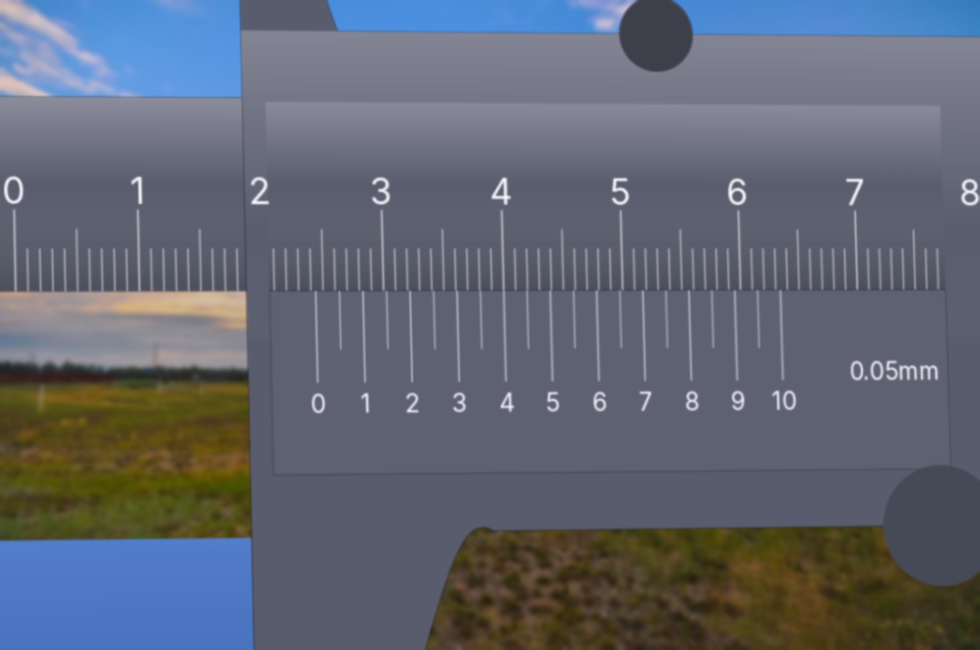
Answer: 24.4mm
